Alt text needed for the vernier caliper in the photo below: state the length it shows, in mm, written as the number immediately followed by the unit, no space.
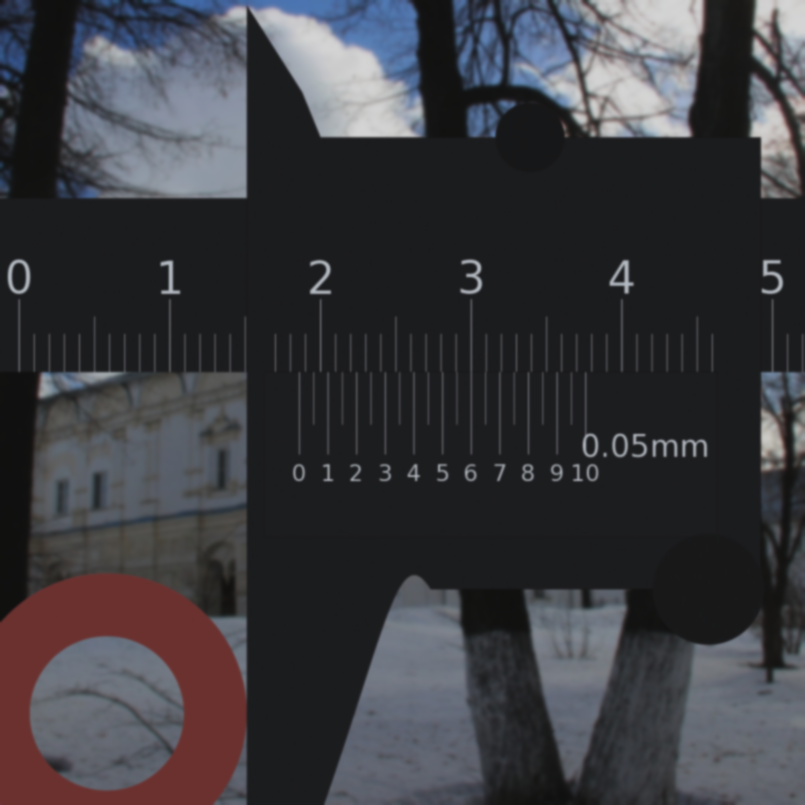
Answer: 18.6mm
